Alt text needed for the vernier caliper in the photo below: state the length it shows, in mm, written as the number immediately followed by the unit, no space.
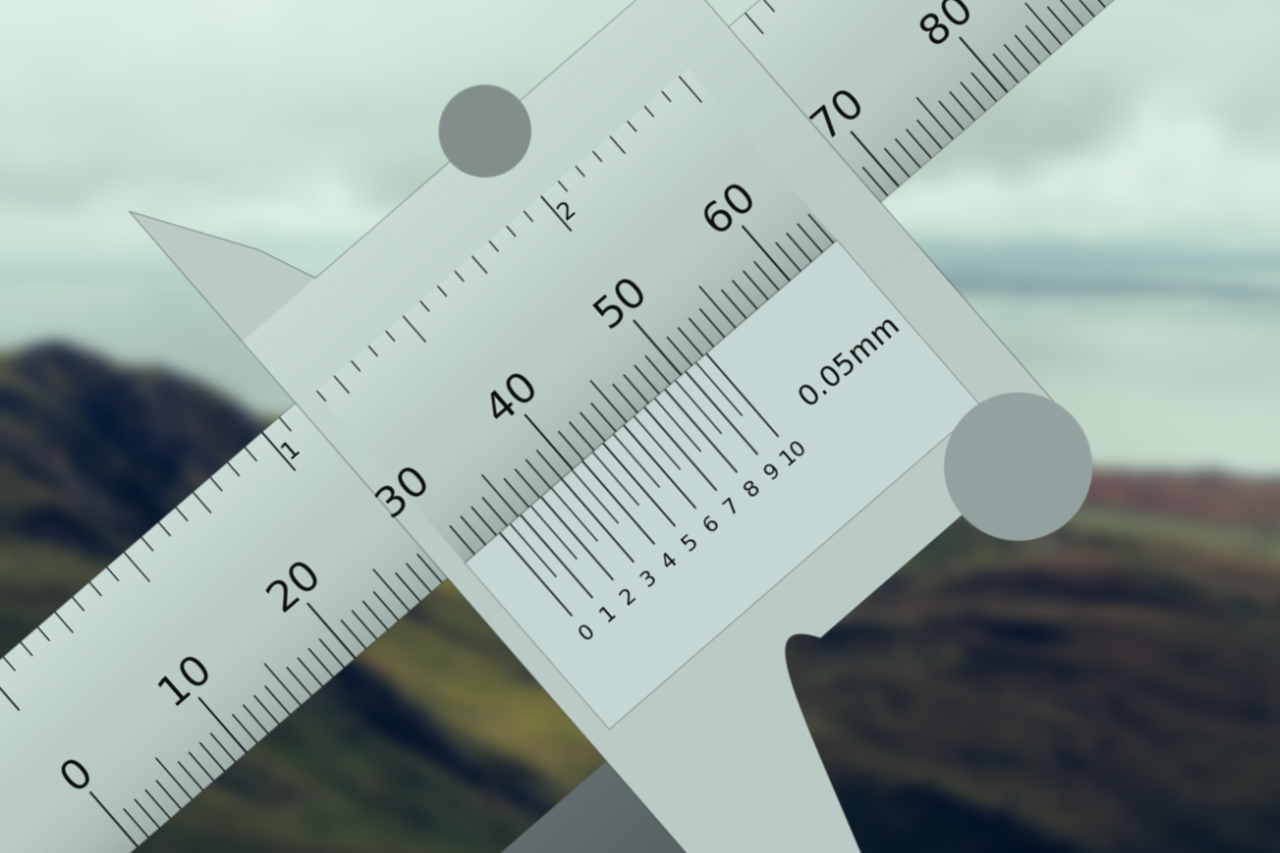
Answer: 33.3mm
